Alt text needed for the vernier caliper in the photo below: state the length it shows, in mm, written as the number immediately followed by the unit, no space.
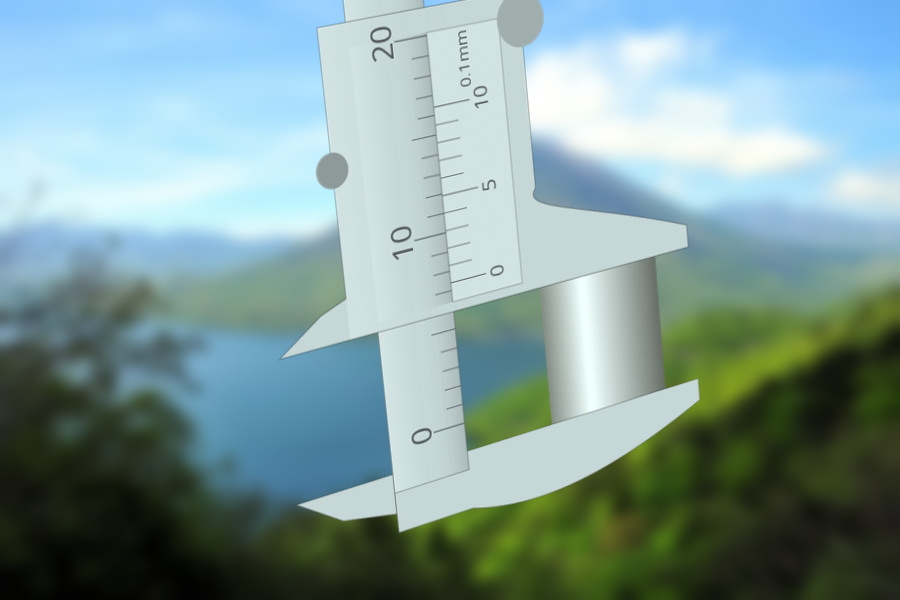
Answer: 7.4mm
